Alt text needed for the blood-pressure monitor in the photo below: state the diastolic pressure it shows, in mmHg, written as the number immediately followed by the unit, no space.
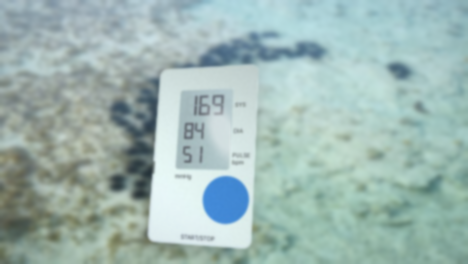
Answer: 84mmHg
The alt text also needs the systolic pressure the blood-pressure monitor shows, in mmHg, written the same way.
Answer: 169mmHg
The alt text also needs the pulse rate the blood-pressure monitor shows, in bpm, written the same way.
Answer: 51bpm
